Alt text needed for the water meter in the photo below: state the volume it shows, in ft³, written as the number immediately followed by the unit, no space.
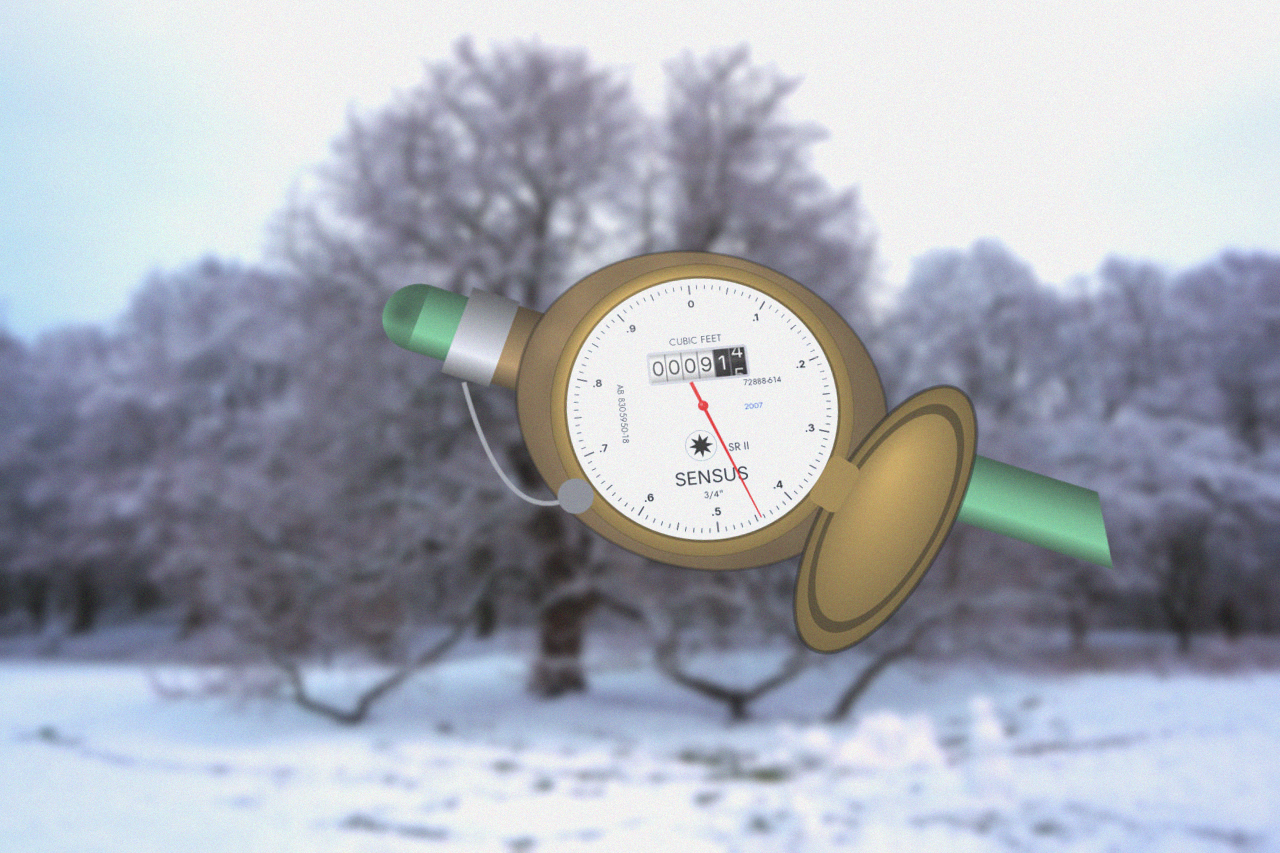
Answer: 914.44ft³
